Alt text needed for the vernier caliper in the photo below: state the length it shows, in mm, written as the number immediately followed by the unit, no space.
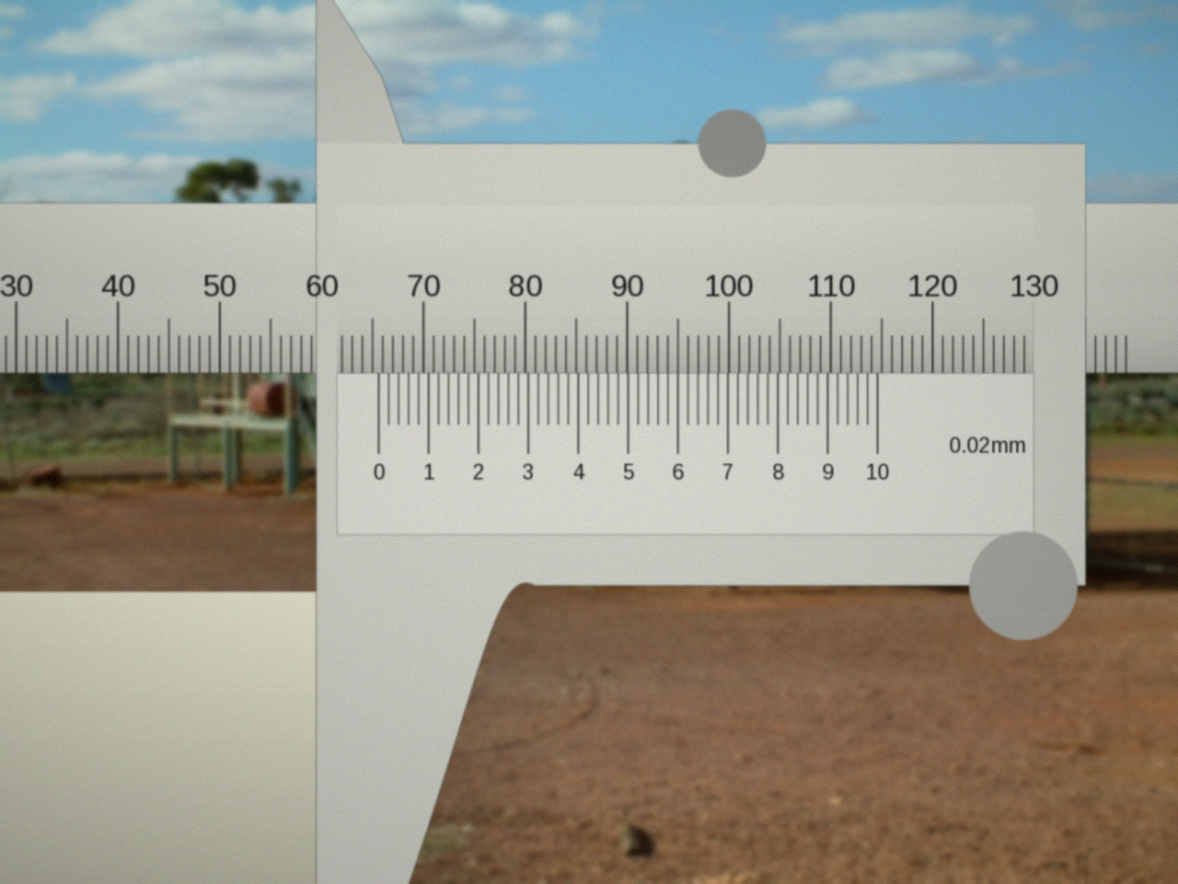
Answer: 65.6mm
